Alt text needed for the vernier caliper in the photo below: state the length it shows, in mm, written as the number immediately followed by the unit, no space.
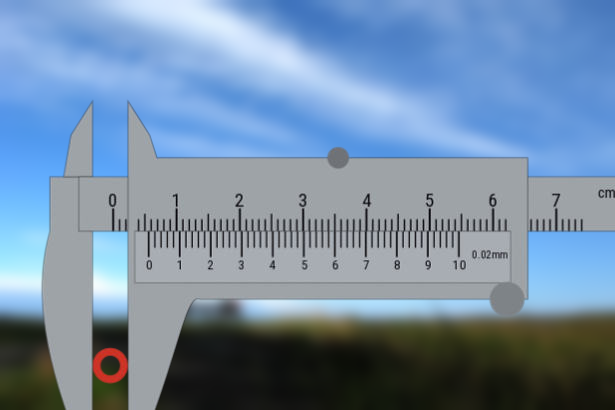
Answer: 5.6mm
